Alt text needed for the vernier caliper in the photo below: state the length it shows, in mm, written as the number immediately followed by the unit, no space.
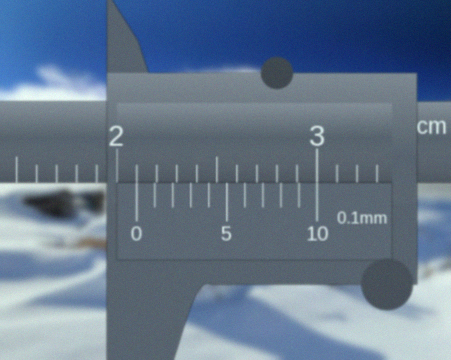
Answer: 21.0mm
